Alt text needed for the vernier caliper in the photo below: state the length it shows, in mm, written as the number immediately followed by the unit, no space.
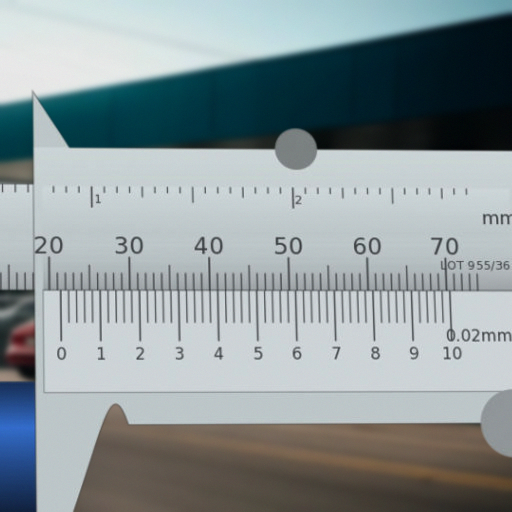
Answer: 21.4mm
